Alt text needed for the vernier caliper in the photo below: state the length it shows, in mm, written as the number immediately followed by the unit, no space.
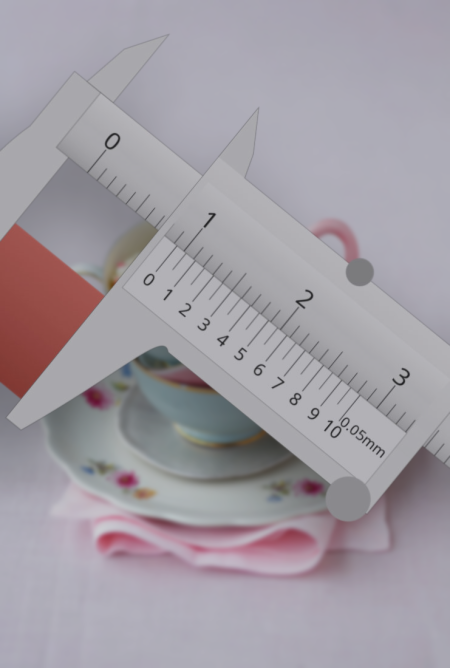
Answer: 9.3mm
